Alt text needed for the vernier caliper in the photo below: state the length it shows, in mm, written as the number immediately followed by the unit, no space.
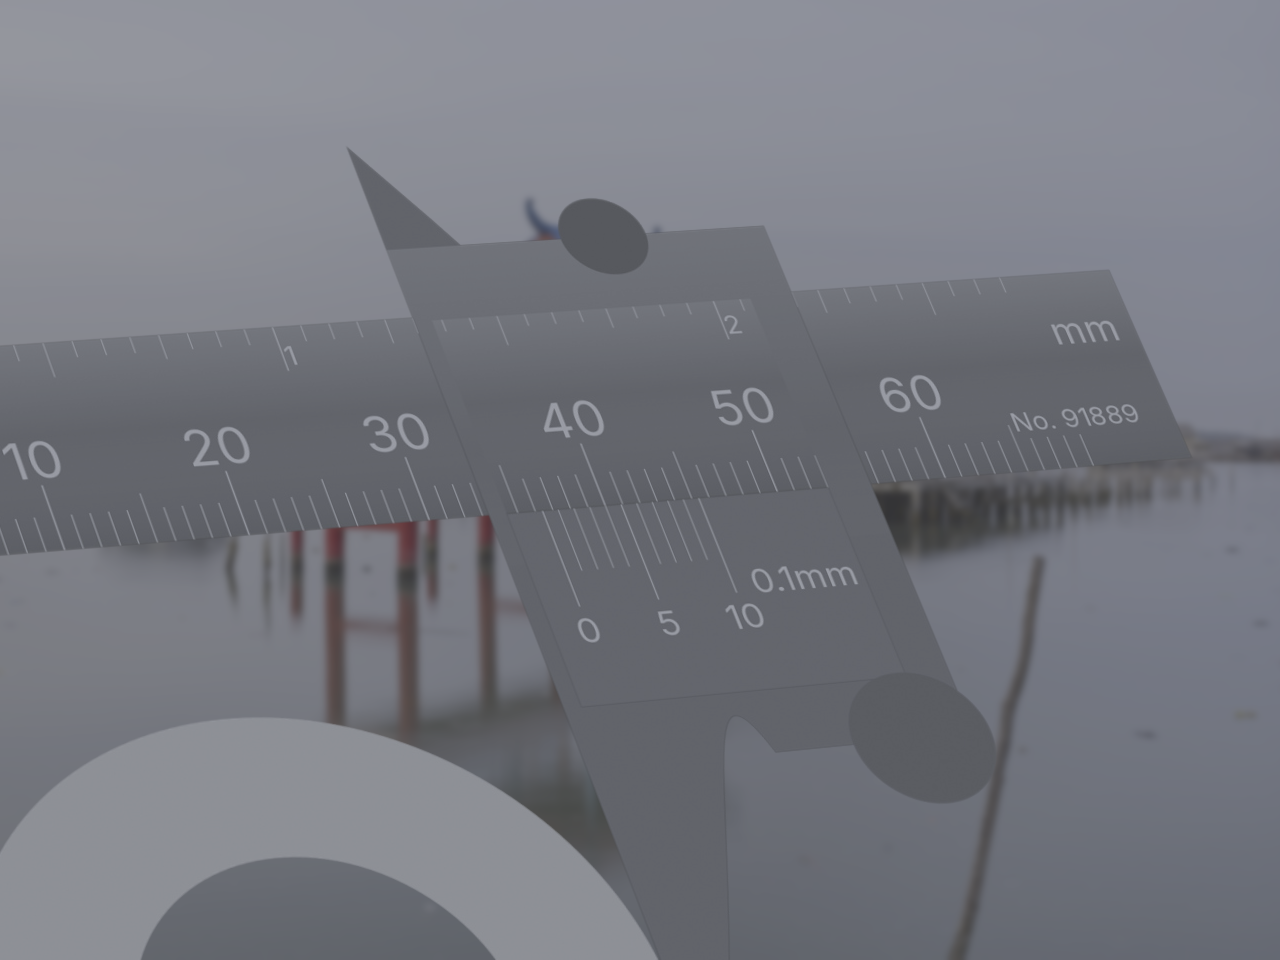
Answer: 36.4mm
